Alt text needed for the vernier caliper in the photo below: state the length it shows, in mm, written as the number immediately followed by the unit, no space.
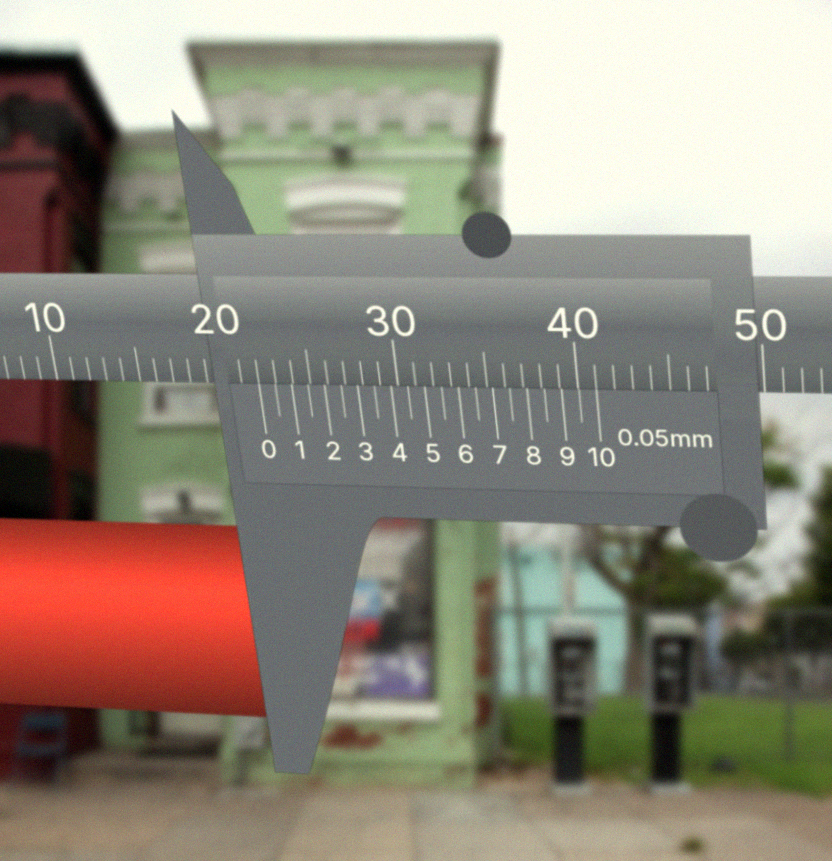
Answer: 22.0mm
